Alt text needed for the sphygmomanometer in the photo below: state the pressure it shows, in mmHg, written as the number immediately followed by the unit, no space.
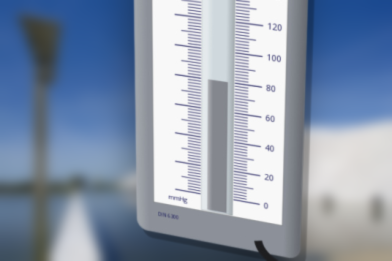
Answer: 80mmHg
